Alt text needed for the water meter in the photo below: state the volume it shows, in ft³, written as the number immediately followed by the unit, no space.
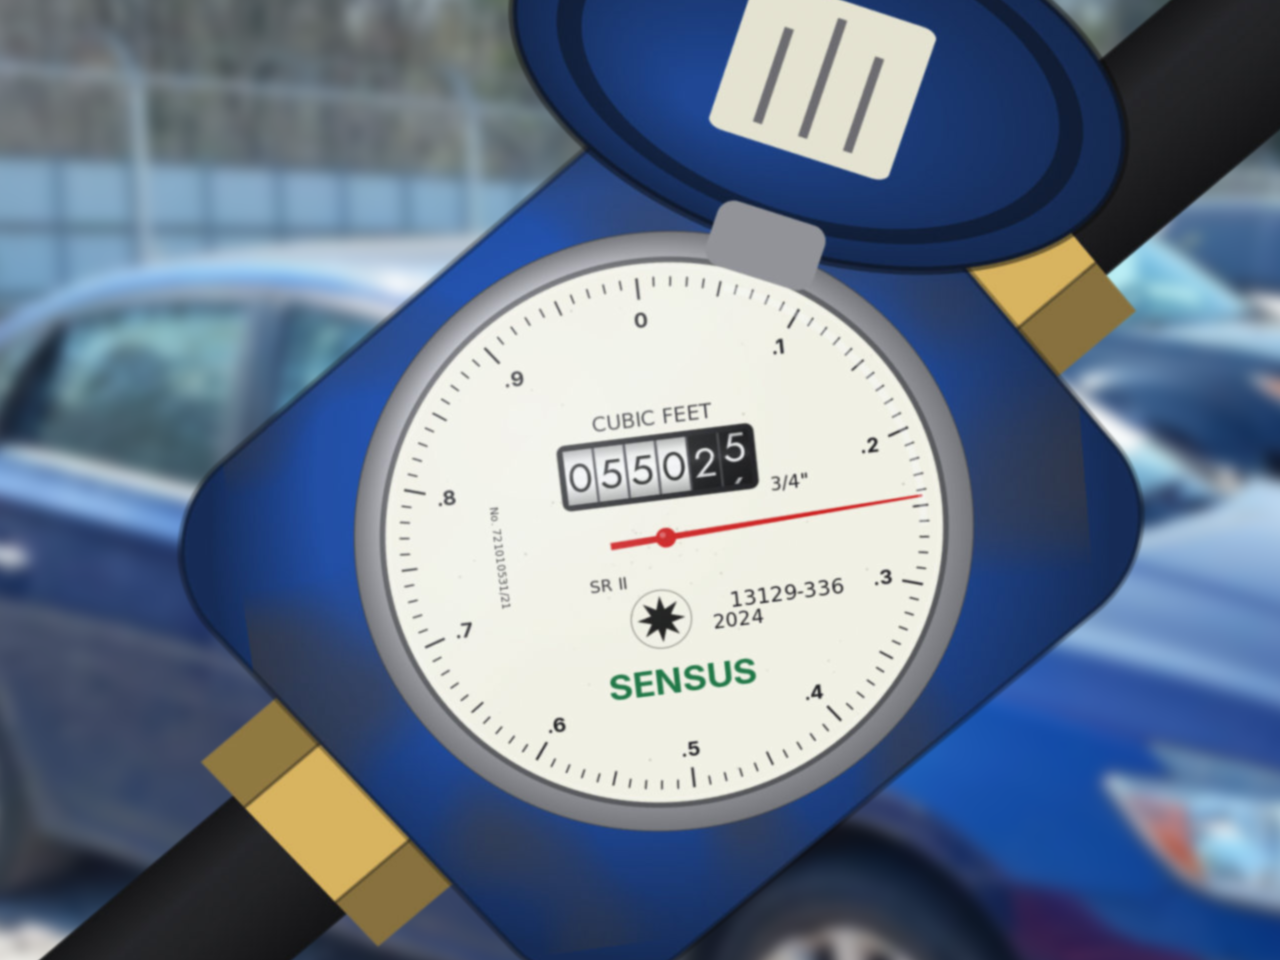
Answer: 55025.24ft³
